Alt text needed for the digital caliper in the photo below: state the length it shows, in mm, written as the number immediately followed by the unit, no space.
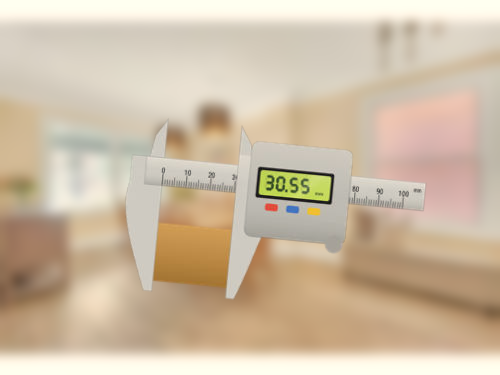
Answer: 30.55mm
